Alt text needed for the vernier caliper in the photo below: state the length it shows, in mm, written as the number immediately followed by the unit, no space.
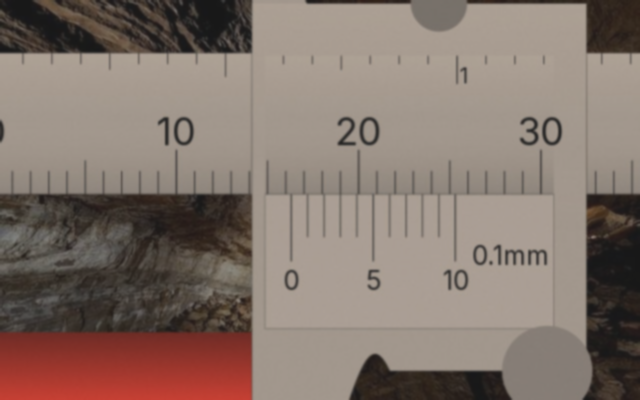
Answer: 16.3mm
